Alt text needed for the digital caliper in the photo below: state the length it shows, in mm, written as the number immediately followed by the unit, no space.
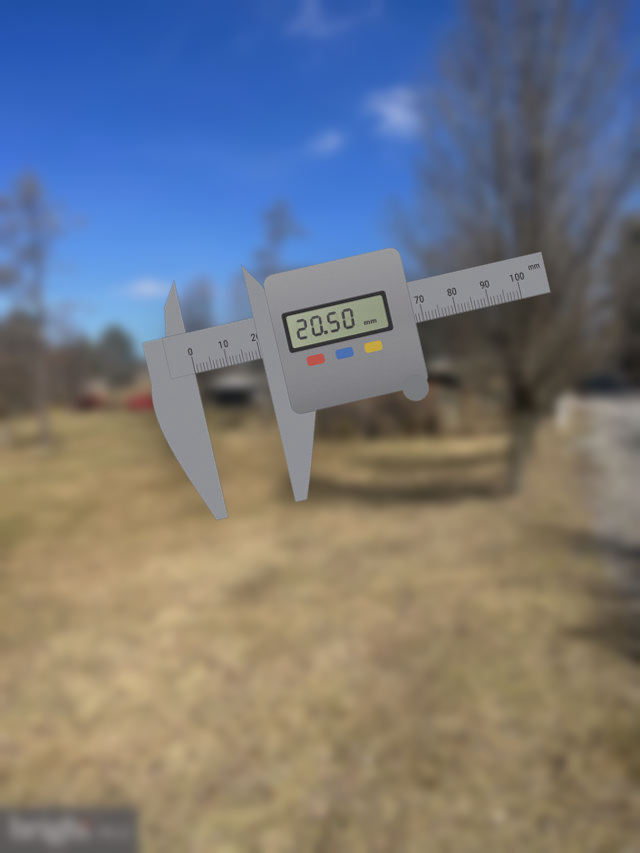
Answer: 20.50mm
